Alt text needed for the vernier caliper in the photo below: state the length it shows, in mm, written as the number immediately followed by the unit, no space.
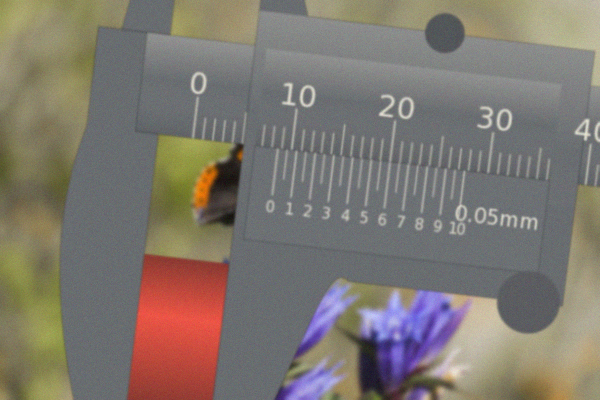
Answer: 8.6mm
